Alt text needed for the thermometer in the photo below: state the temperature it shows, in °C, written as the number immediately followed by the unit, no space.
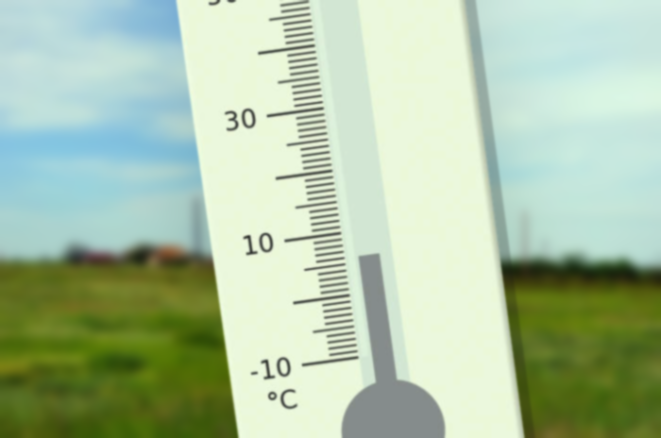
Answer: 6°C
